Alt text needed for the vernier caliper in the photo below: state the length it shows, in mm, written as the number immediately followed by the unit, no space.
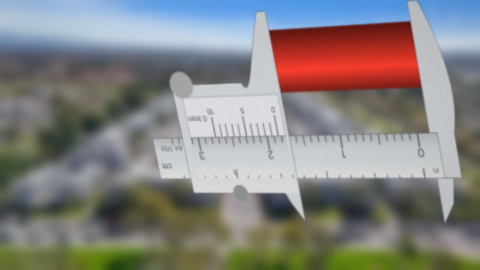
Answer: 18.4mm
